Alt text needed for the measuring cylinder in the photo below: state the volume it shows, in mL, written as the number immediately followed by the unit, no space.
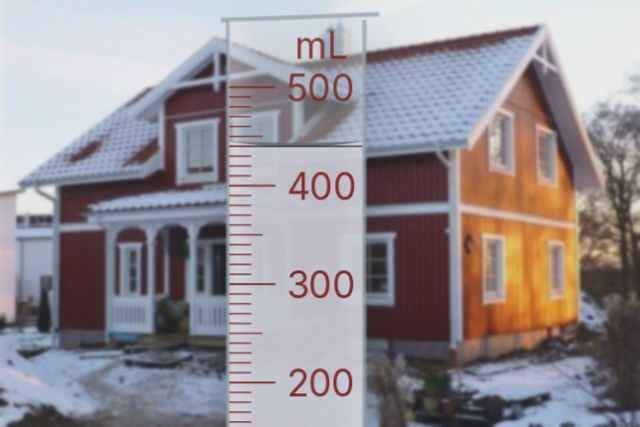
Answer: 440mL
